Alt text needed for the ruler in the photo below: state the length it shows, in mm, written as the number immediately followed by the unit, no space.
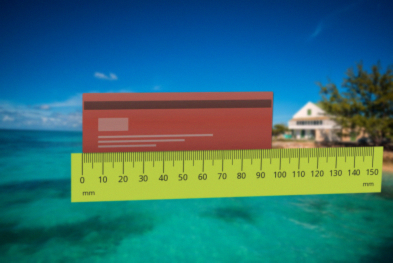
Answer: 95mm
